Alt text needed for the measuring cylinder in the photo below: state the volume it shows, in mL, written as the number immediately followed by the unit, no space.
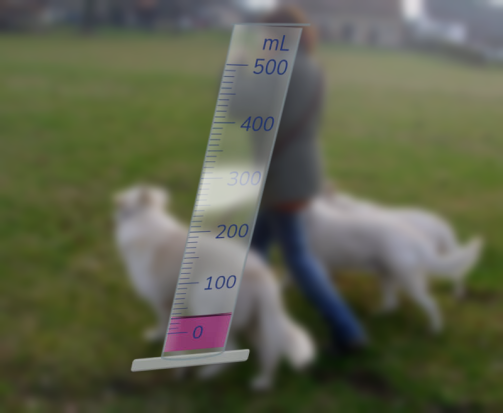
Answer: 30mL
